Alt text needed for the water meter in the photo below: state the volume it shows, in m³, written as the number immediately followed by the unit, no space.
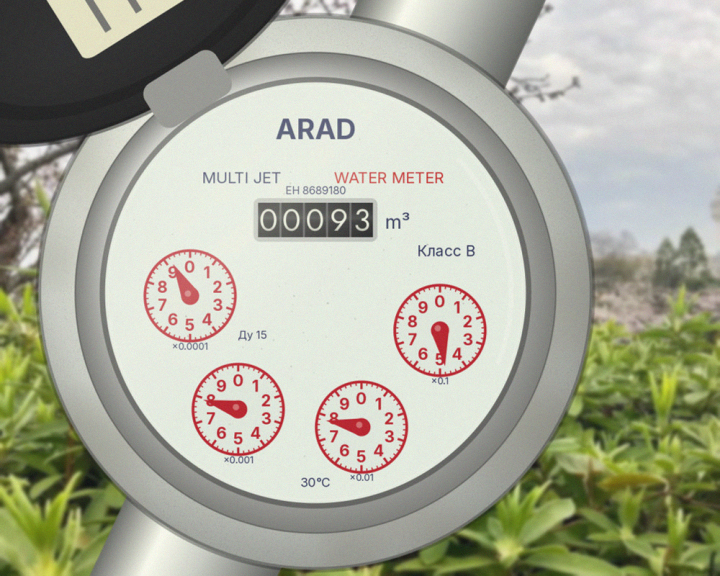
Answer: 93.4779m³
